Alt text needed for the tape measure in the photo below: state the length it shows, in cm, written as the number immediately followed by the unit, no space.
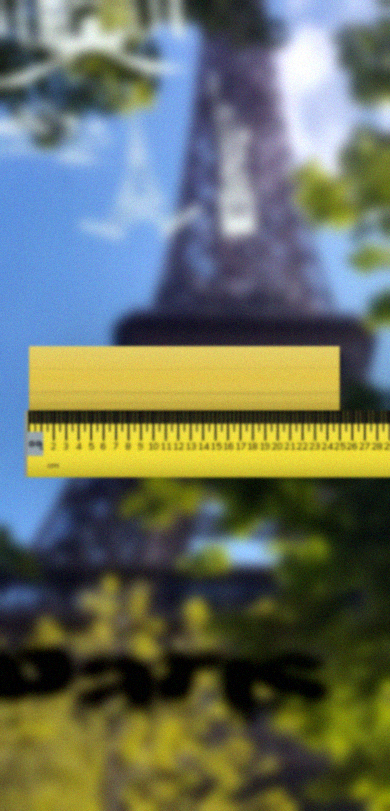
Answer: 25cm
